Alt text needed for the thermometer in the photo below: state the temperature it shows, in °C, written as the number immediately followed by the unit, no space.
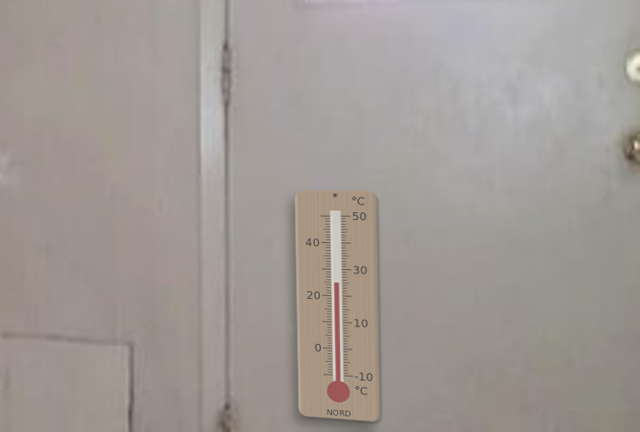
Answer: 25°C
